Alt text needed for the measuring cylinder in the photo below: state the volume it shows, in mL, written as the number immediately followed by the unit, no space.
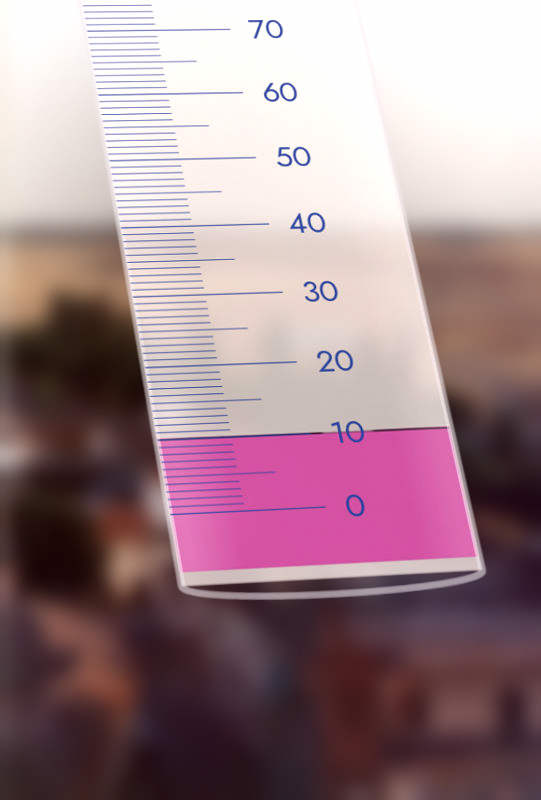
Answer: 10mL
